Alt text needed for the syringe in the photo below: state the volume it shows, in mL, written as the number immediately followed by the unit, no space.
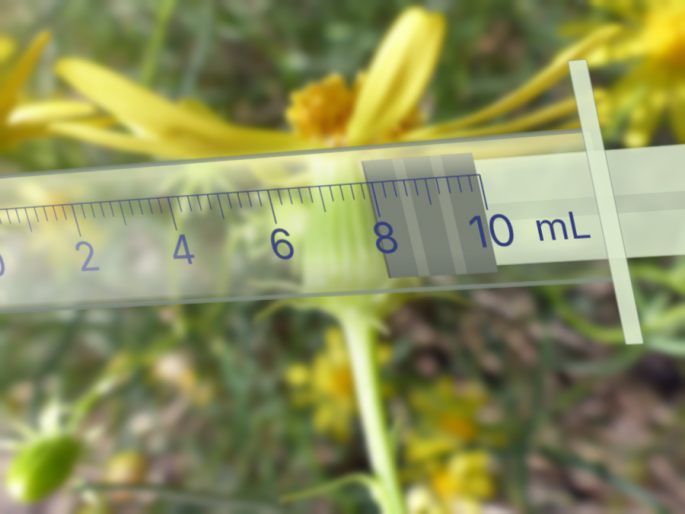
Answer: 7.9mL
